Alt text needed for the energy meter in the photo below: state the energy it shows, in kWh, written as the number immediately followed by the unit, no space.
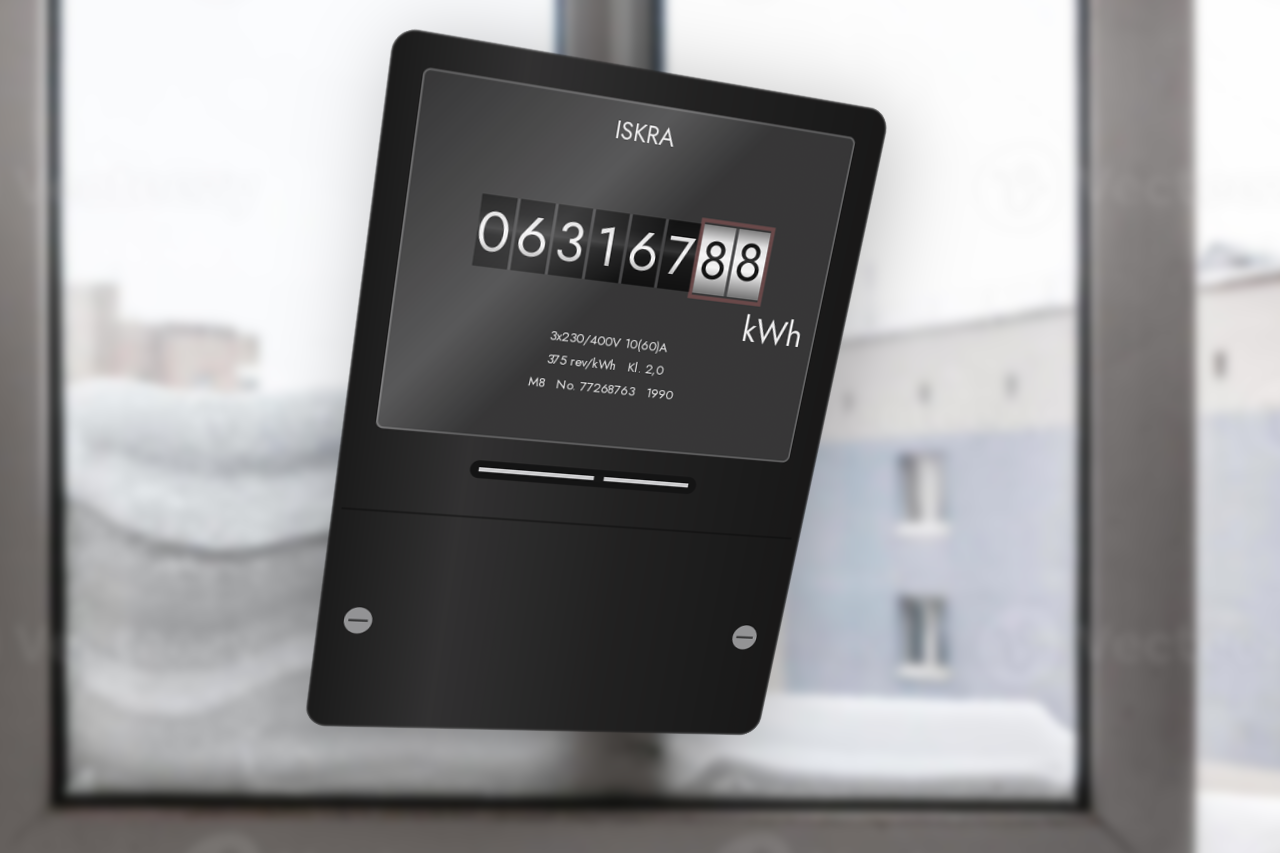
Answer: 63167.88kWh
